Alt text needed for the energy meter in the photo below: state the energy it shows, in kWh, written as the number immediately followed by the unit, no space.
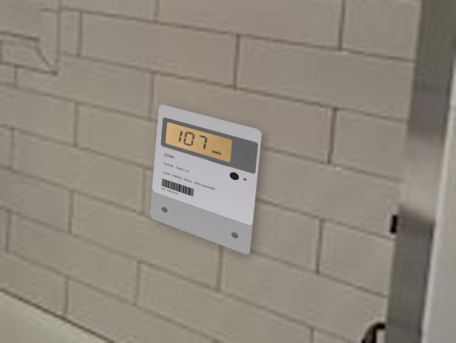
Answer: 107kWh
